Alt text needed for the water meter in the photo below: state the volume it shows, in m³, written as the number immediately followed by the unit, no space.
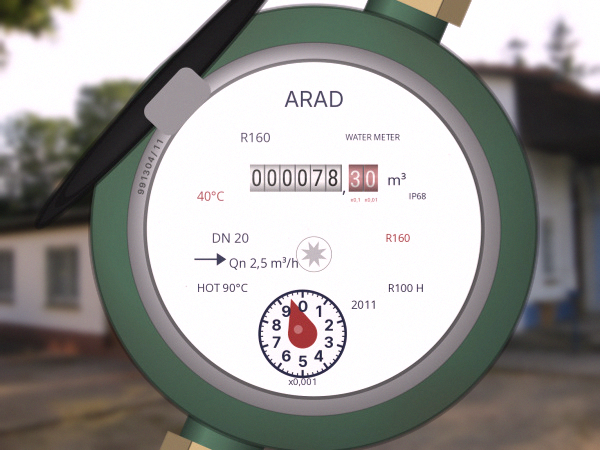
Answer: 78.299m³
